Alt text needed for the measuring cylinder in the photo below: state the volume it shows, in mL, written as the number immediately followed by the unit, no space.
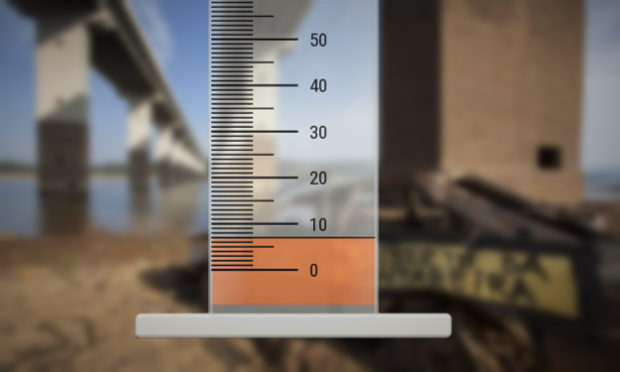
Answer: 7mL
